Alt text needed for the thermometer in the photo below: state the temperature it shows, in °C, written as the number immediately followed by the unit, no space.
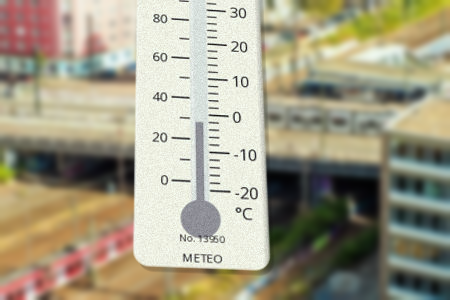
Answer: -2°C
